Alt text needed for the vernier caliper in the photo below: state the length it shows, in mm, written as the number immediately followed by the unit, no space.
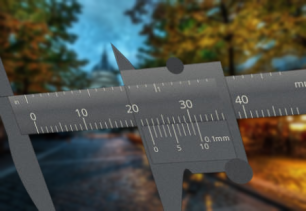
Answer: 22.0mm
